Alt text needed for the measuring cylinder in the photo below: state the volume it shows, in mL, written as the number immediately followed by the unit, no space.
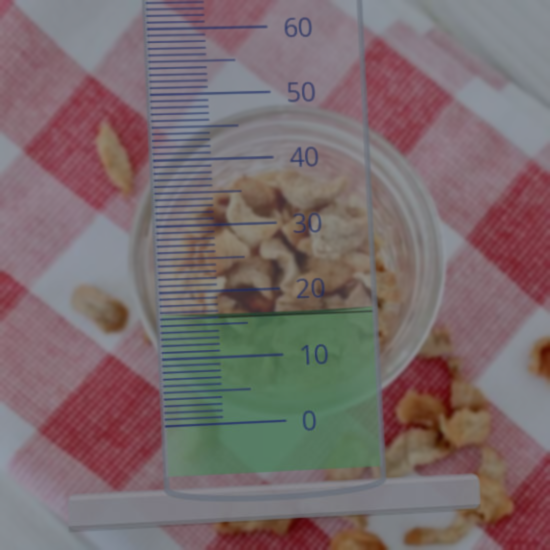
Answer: 16mL
